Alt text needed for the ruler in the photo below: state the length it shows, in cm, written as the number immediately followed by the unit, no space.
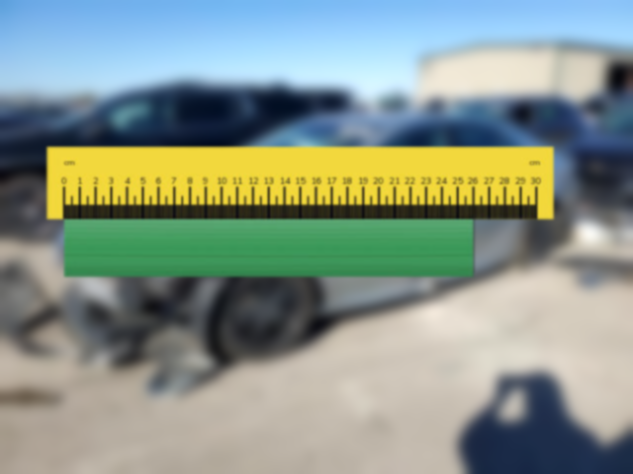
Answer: 26cm
